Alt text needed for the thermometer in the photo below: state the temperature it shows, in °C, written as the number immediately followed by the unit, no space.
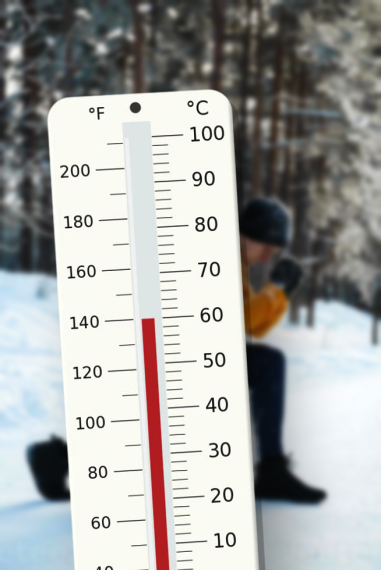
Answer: 60°C
